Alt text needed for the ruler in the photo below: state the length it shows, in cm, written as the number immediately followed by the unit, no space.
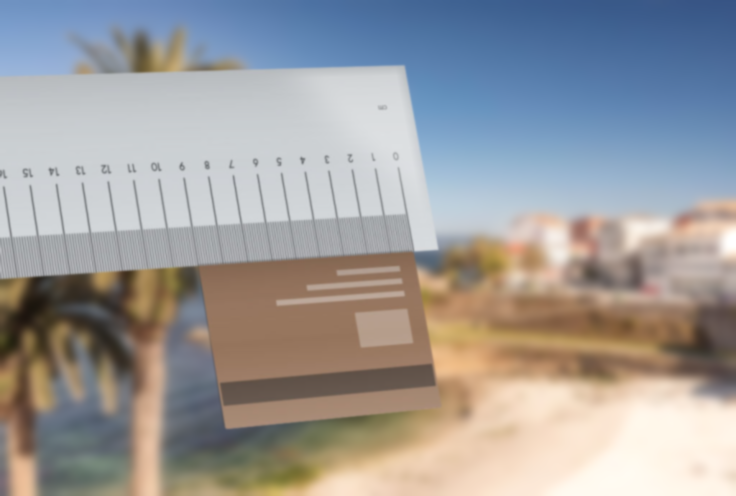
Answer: 9cm
